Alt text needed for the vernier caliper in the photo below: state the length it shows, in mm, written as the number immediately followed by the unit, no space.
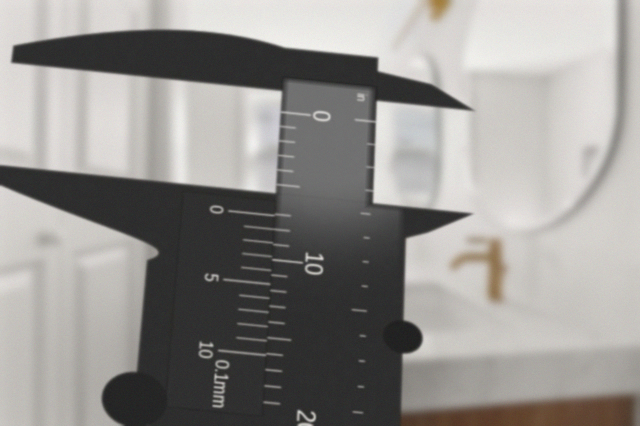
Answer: 7.1mm
